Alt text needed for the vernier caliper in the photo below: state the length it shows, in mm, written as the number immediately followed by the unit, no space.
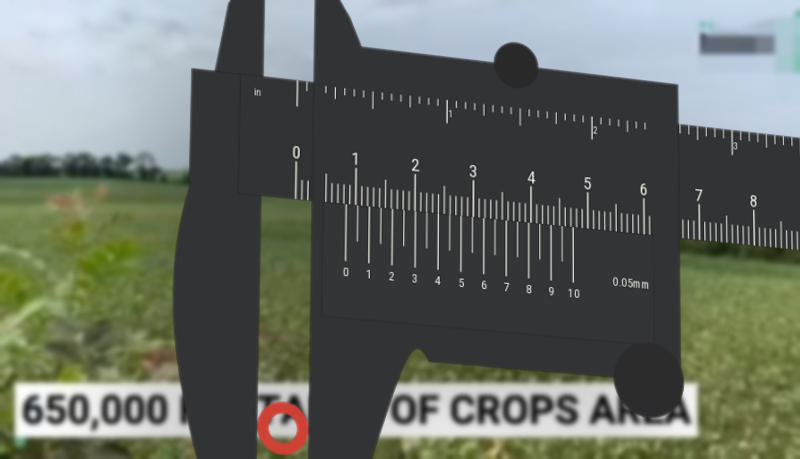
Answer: 8.4mm
